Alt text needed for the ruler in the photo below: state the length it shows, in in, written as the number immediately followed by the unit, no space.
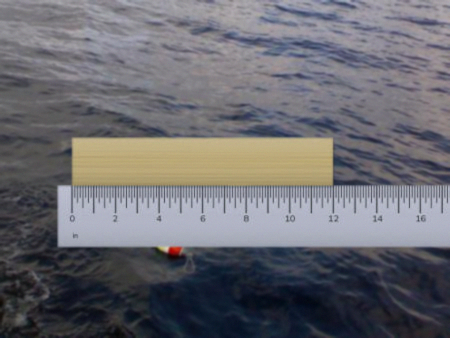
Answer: 12in
